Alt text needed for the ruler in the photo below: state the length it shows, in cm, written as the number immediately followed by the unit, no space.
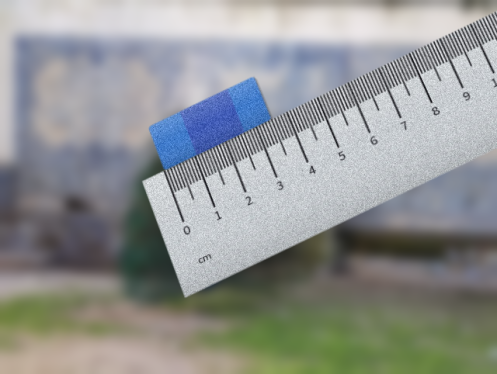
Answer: 3.5cm
